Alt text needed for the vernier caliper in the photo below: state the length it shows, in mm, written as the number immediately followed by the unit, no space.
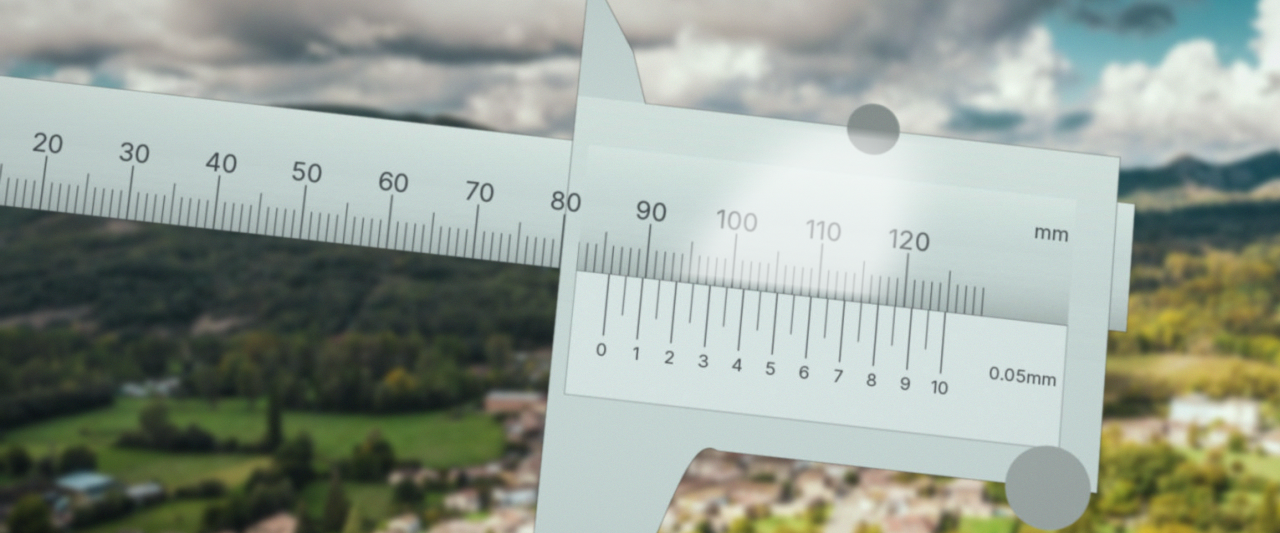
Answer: 85.8mm
